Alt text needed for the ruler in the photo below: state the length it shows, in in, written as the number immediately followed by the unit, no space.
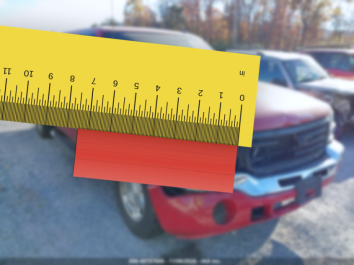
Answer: 7.5in
